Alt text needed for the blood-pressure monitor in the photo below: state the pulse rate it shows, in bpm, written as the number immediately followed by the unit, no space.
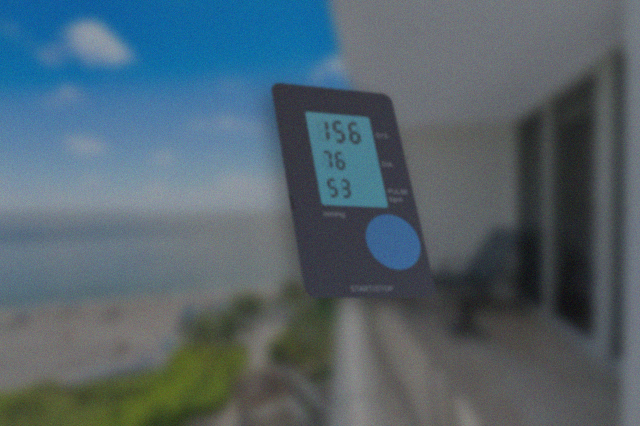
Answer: 53bpm
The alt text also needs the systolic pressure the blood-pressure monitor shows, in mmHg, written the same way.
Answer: 156mmHg
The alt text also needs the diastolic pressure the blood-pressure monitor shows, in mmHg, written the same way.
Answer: 76mmHg
